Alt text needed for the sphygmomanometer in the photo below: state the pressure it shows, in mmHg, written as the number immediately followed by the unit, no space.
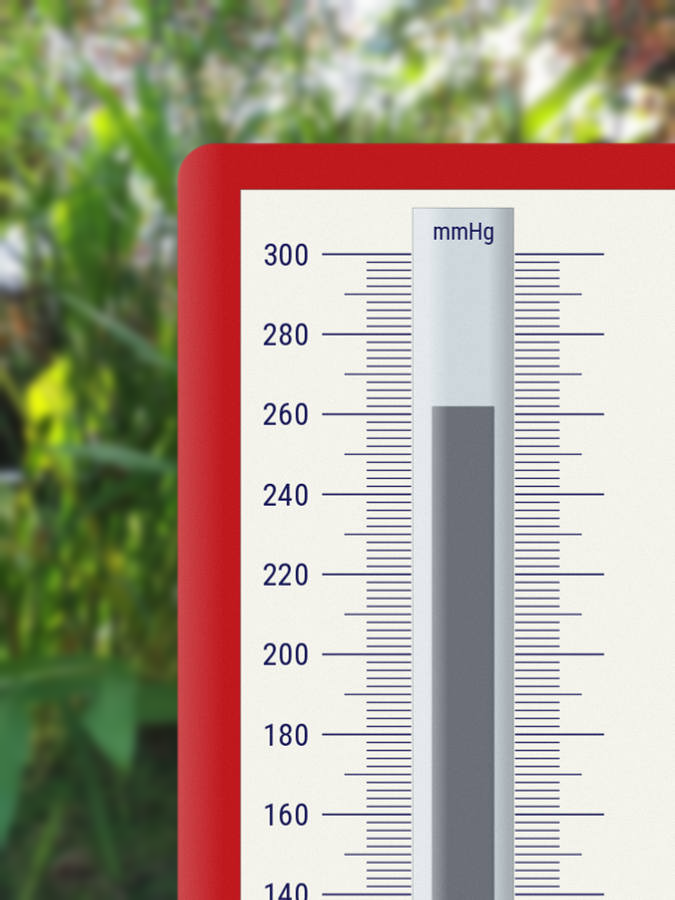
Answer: 262mmHg
